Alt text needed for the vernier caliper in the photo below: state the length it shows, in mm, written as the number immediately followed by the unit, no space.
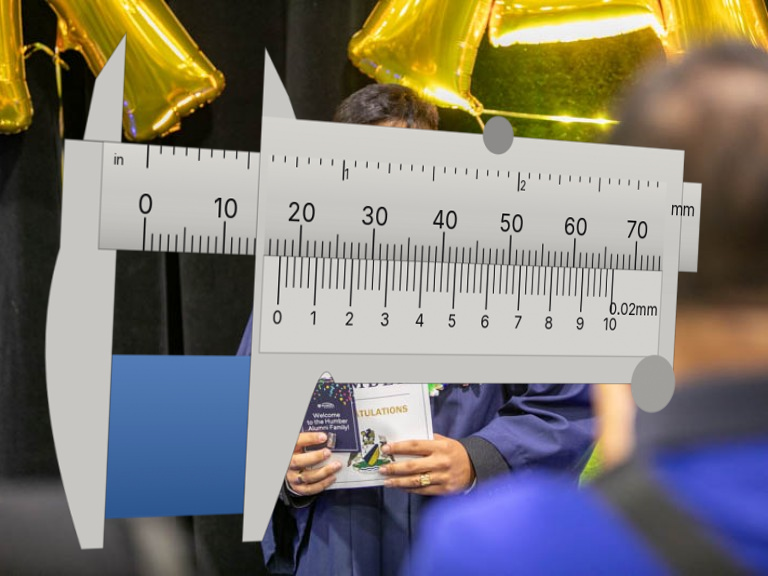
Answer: 17.4mm
